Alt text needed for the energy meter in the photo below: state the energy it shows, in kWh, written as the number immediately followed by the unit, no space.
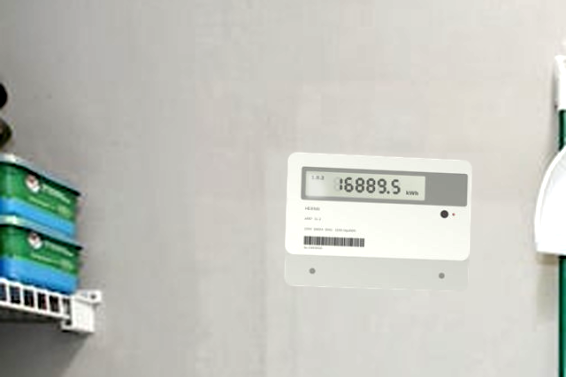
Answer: 16889.5kWh
